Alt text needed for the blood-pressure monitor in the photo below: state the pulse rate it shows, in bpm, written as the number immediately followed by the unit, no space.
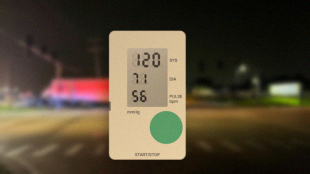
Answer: 56bpm
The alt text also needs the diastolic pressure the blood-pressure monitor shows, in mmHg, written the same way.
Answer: 71mmHg
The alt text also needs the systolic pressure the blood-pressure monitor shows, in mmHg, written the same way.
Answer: 120mmHg
